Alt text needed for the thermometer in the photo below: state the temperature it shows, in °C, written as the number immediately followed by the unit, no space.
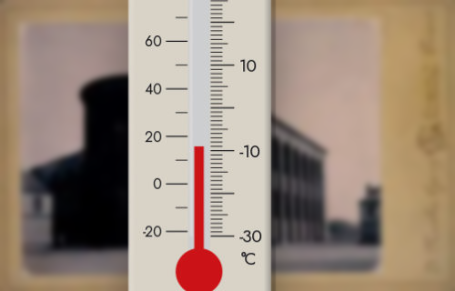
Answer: -9°C
